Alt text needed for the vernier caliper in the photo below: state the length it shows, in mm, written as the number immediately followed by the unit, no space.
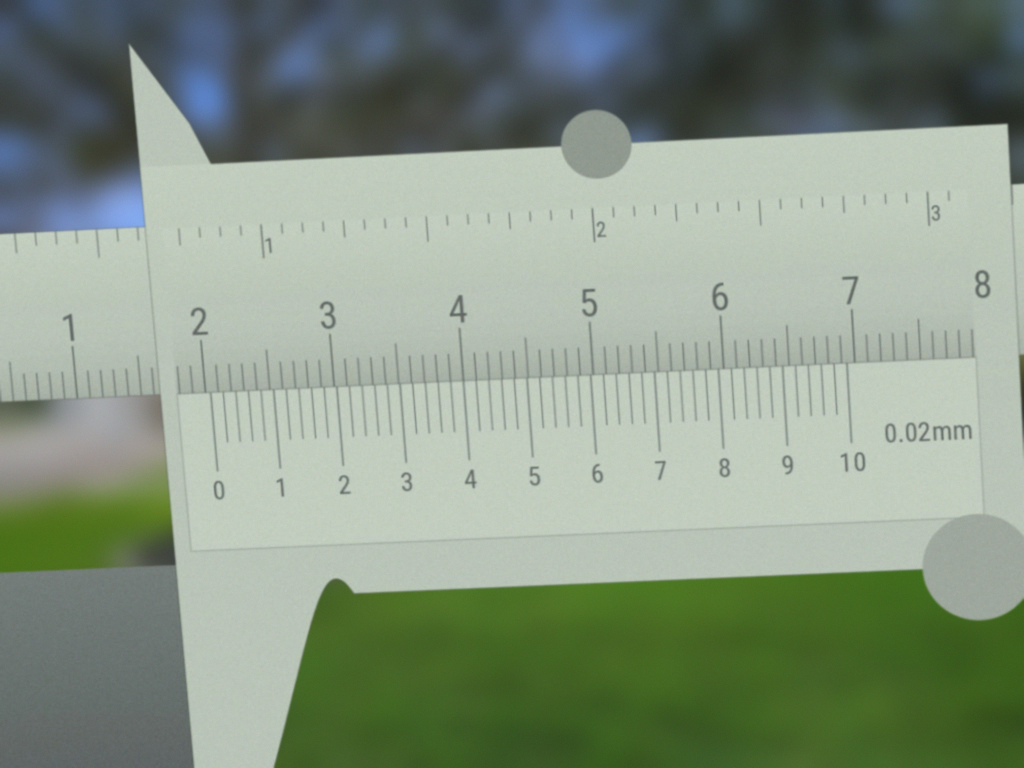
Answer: 20.4mm
